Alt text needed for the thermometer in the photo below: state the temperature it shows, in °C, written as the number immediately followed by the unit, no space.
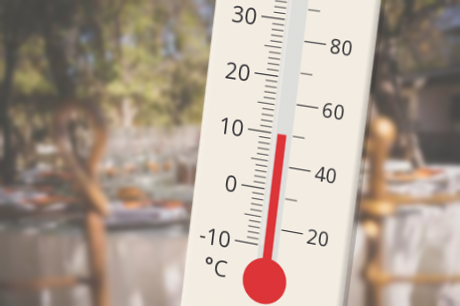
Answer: 10°C
